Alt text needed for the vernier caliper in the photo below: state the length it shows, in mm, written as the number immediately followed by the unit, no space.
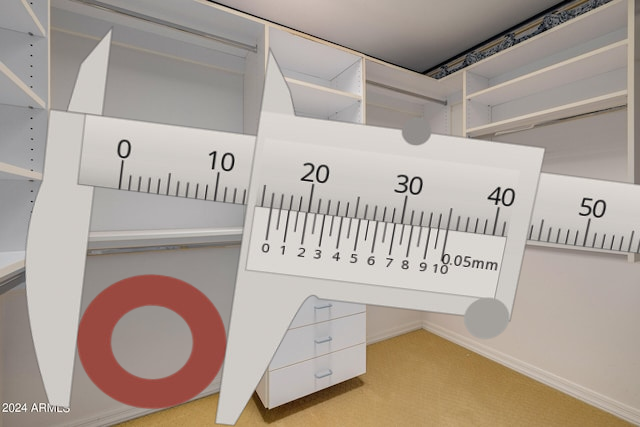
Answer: 16.0mm
